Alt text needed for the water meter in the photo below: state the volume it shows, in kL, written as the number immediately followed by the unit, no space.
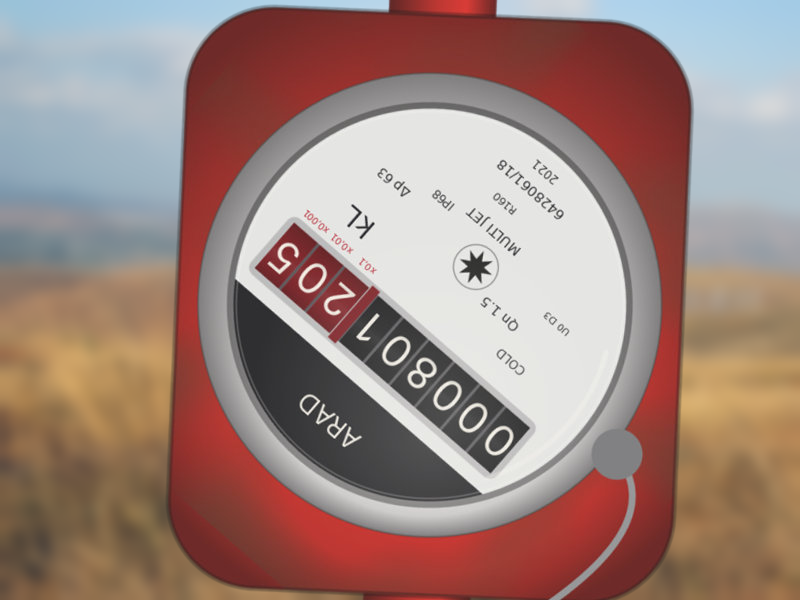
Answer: 801.205kL
